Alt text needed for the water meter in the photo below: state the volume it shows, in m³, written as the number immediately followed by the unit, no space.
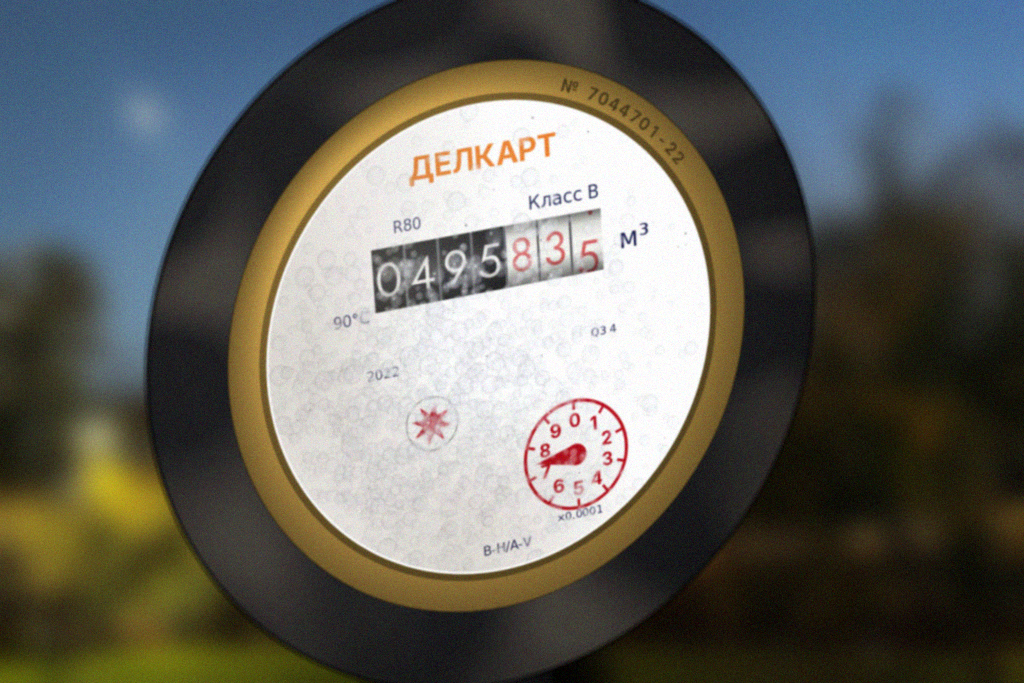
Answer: 495.8347m³
